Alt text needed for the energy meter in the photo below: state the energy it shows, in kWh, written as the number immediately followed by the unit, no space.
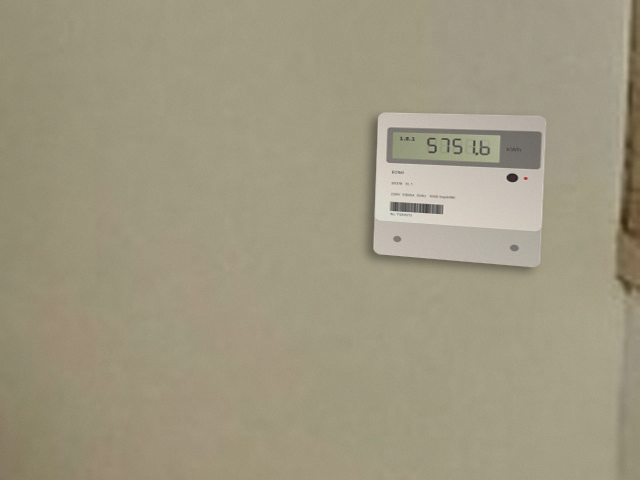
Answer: 5751.6kWh
